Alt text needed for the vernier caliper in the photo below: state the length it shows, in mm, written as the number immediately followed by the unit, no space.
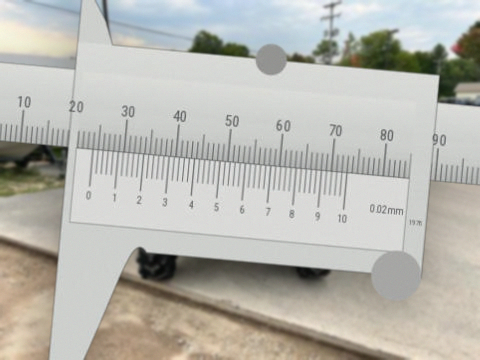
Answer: 24.0mm
